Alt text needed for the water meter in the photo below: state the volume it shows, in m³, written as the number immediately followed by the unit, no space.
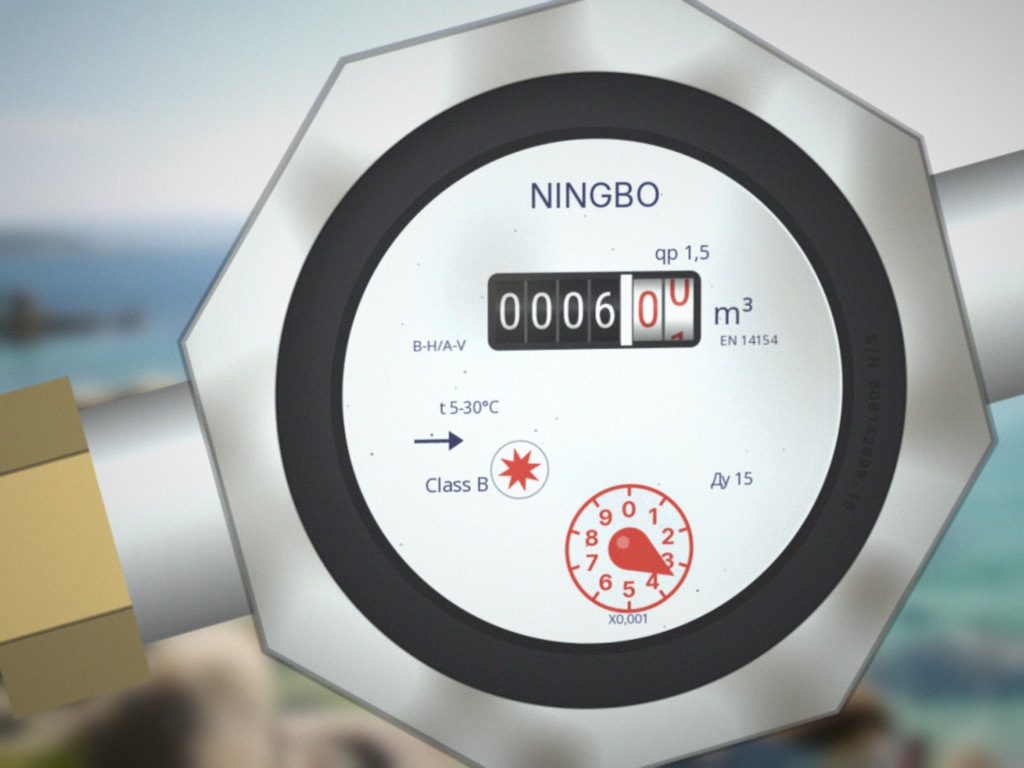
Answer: 6.003m³
